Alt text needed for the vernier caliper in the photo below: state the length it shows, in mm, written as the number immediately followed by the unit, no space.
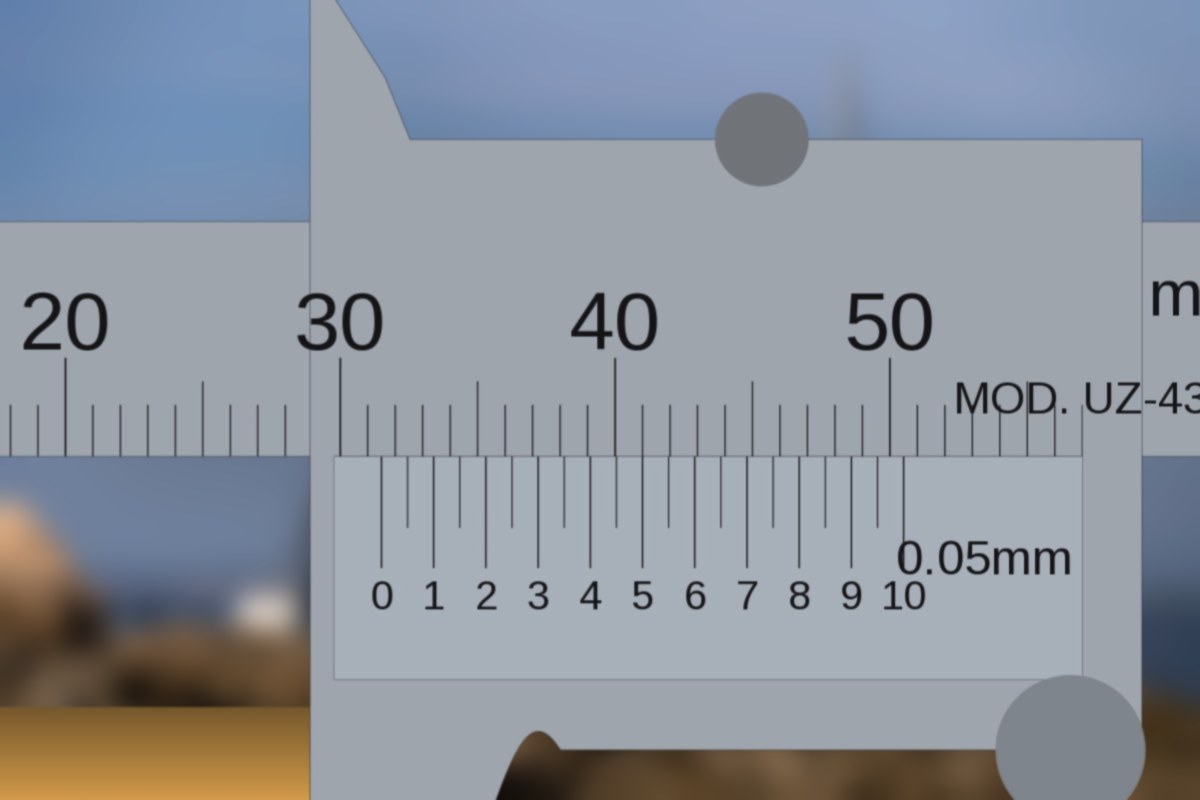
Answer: 31.50mm
